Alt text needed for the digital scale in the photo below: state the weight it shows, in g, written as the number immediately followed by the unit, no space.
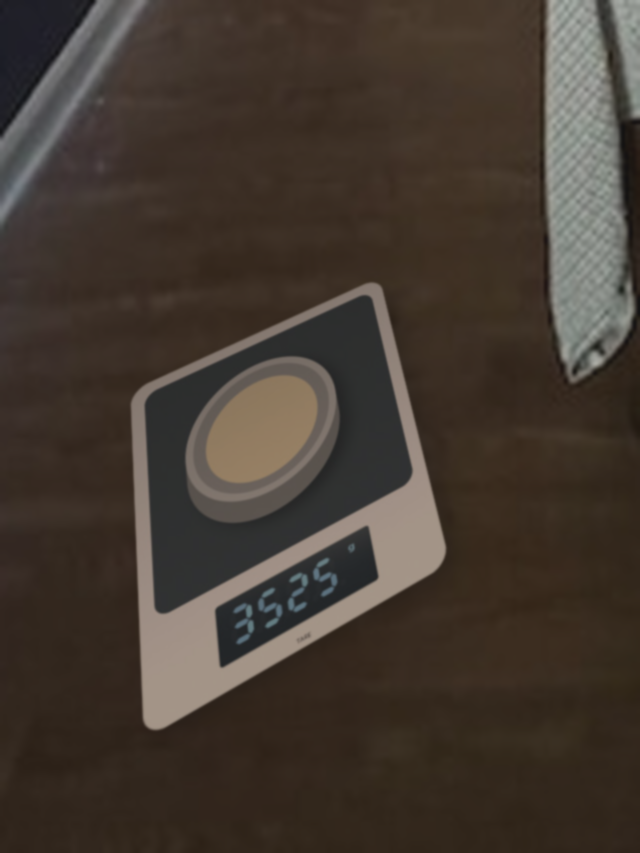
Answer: 3525g
